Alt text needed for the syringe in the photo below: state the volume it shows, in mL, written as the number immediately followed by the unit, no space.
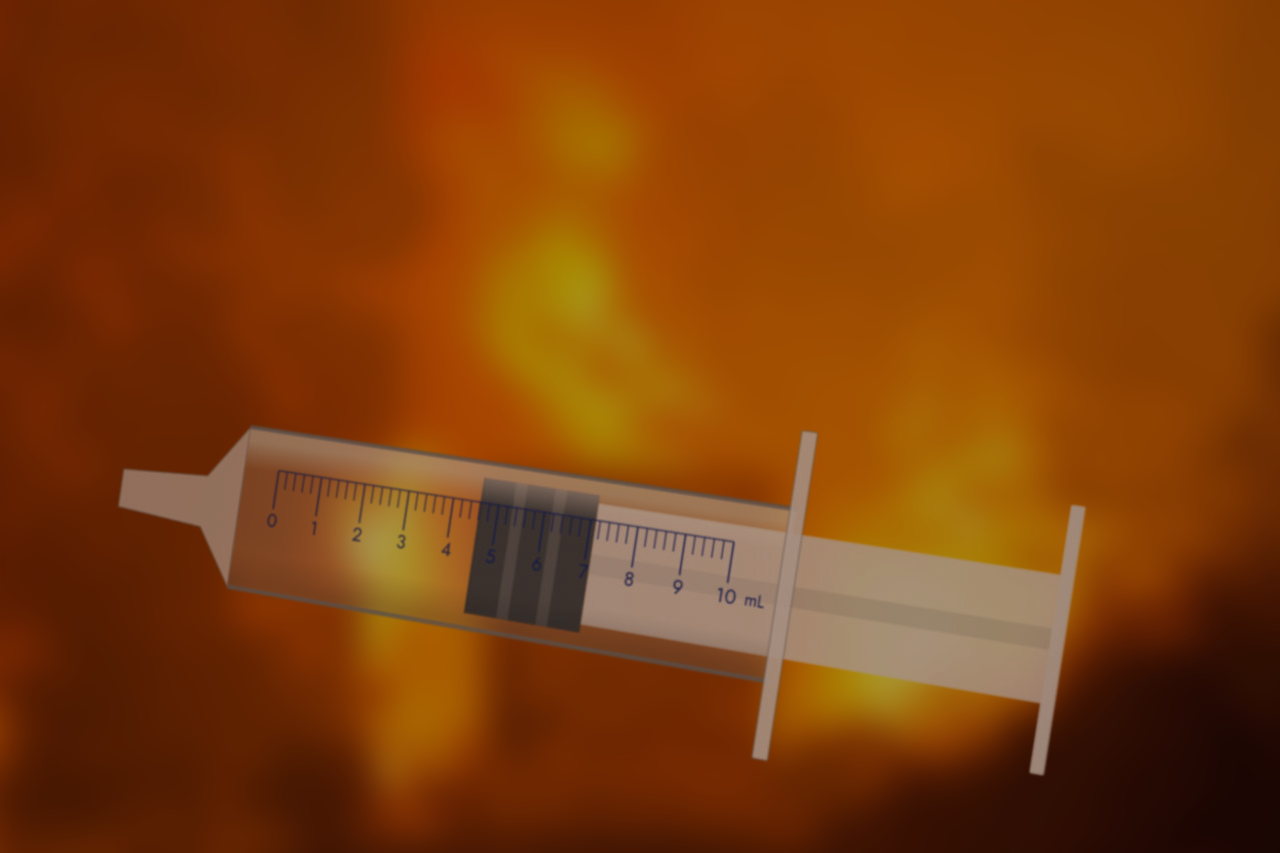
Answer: 4.6mL
